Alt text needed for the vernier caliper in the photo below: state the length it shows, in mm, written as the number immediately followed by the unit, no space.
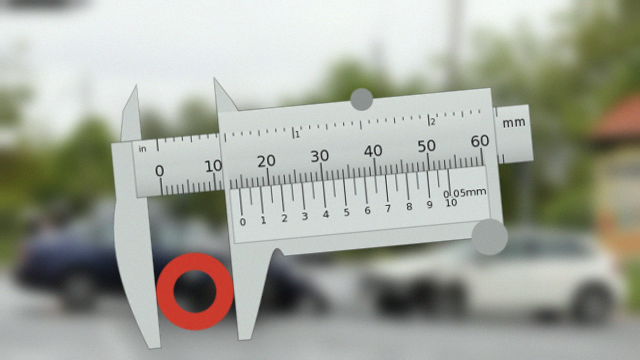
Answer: 14.5mm
